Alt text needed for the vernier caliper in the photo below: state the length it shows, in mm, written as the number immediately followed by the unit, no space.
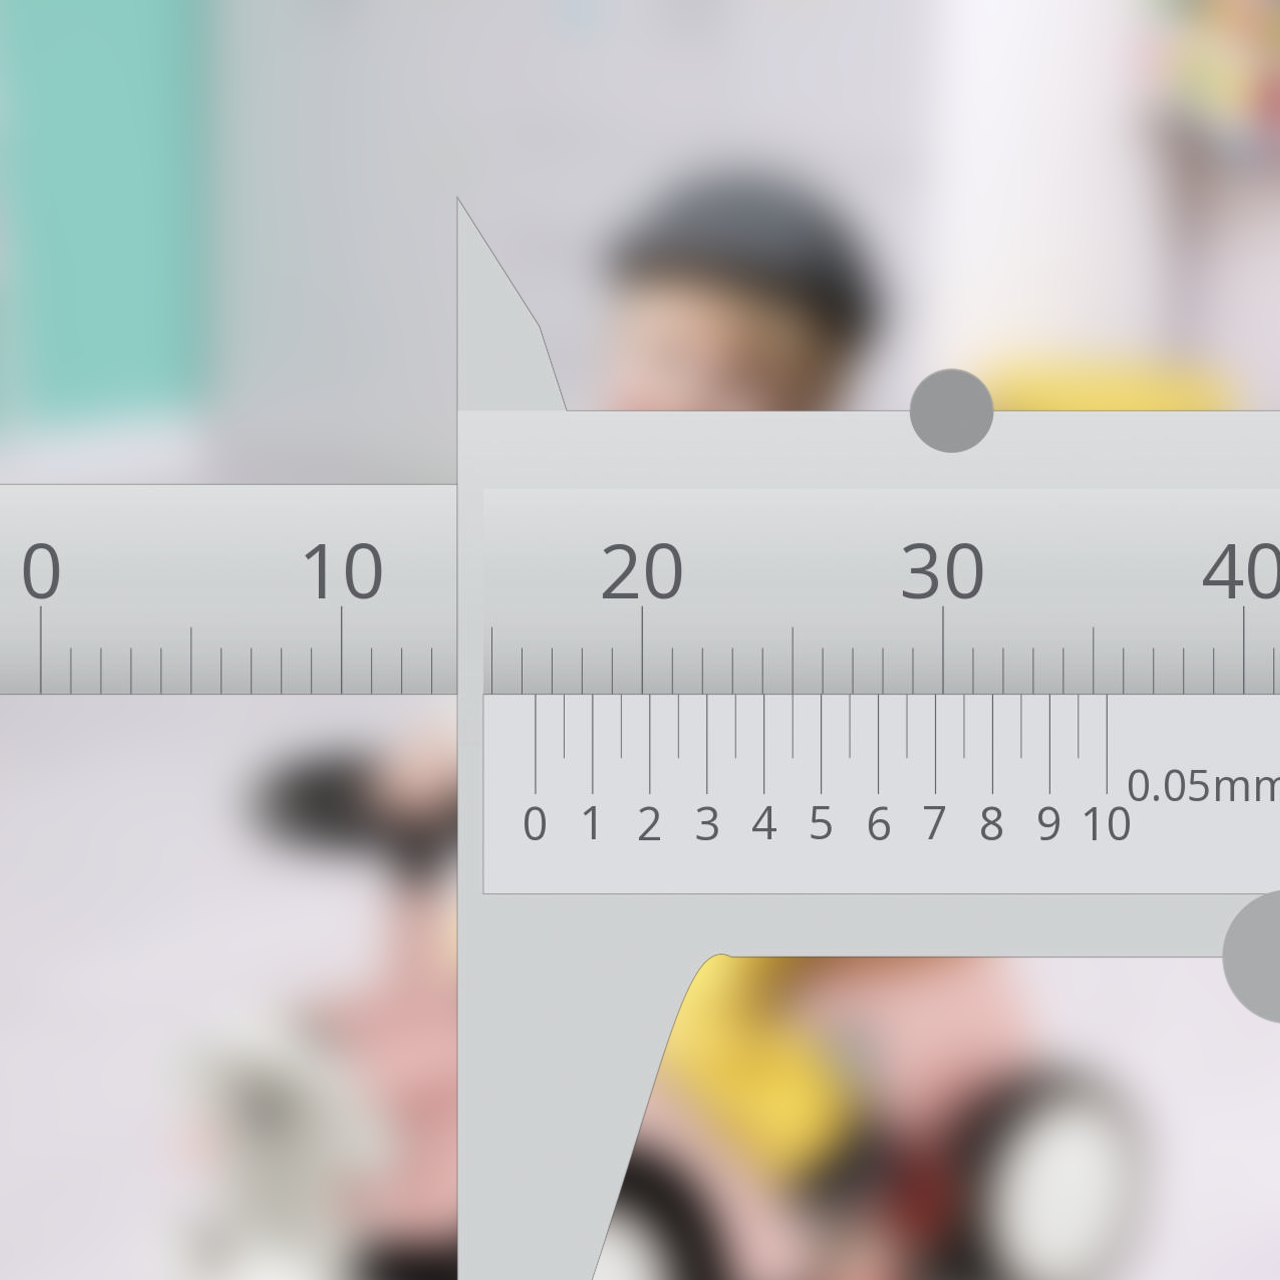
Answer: 16.45mm
